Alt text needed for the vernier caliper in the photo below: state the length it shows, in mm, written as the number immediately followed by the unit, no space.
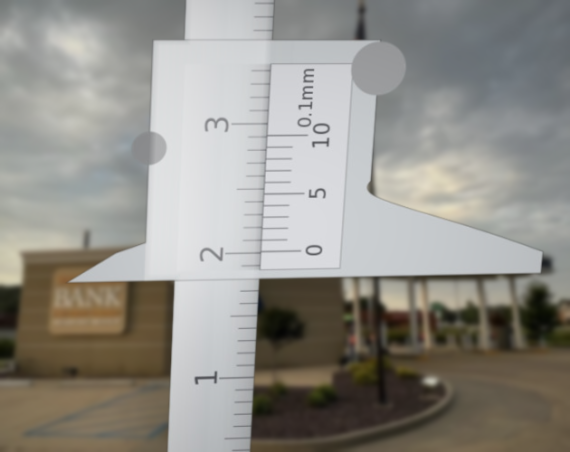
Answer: 20.1mm
